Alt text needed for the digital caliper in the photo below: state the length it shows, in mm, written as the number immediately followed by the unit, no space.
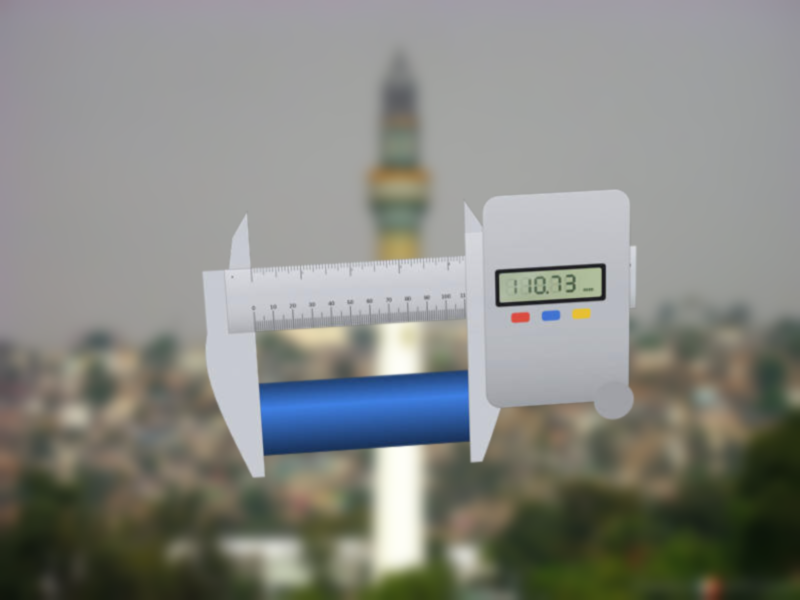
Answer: 110.73mm
